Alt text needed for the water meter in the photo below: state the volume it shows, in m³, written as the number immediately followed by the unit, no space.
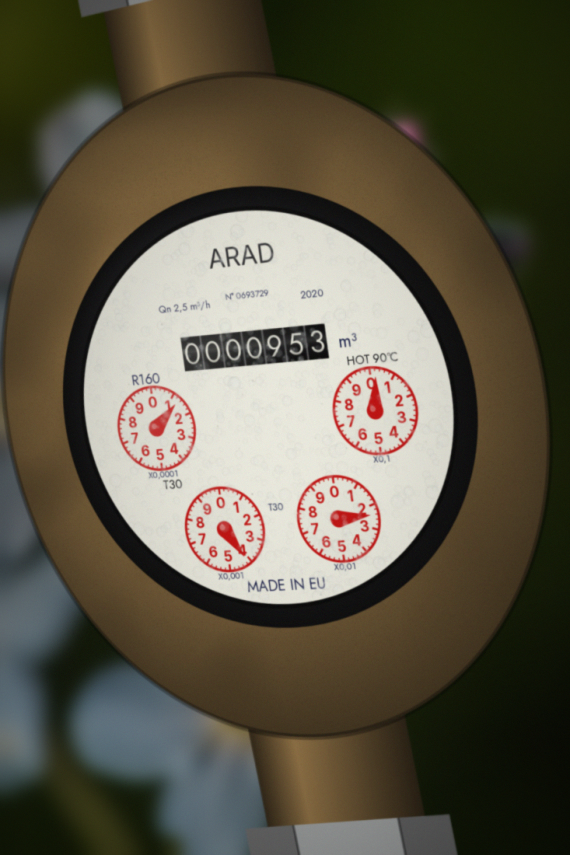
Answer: 953.0241m³
